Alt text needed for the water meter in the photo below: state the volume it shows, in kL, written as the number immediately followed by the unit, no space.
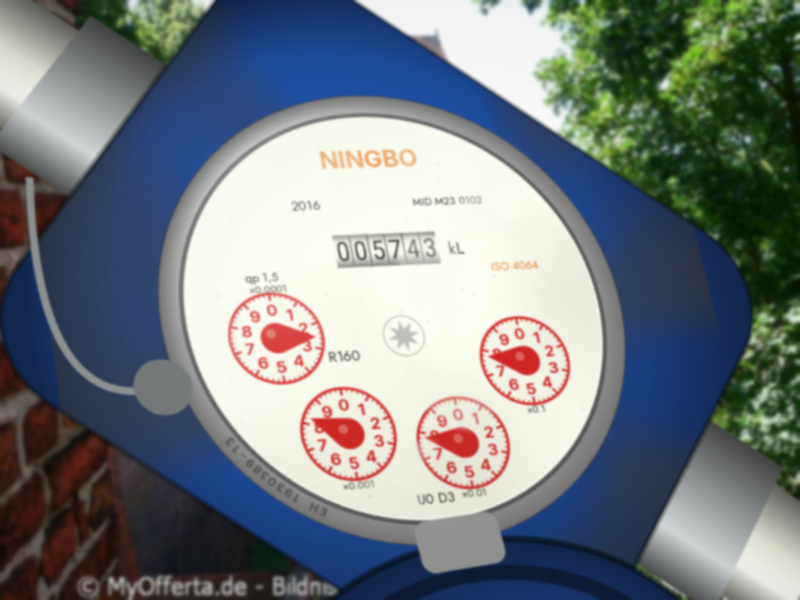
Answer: 5743.7782kL
